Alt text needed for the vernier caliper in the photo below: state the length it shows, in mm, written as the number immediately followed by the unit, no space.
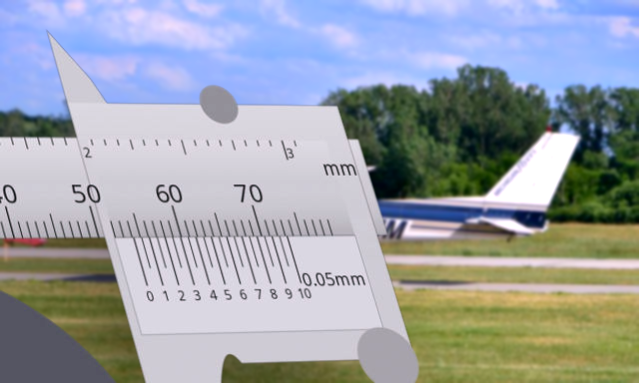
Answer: 54.2mm
